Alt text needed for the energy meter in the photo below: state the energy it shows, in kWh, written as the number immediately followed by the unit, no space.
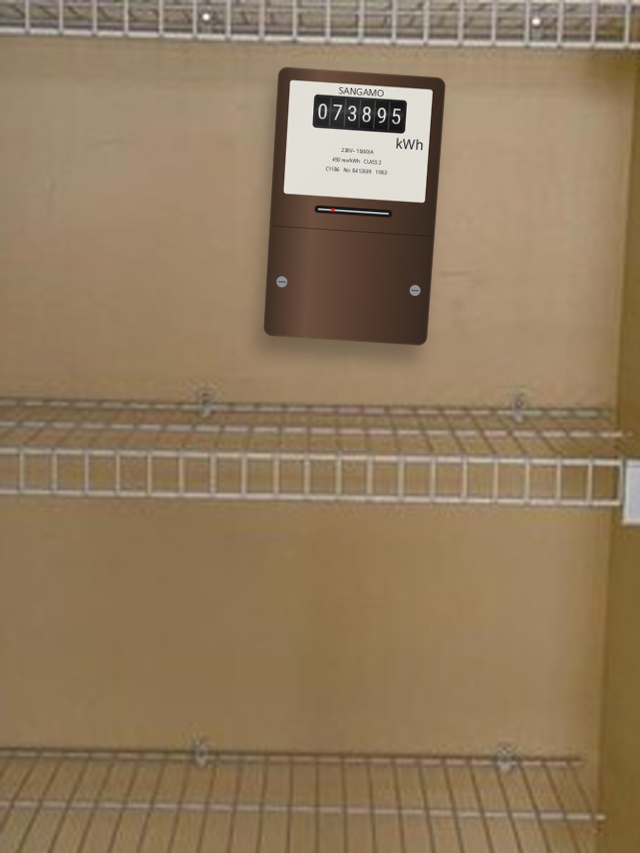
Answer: 73895kWh
